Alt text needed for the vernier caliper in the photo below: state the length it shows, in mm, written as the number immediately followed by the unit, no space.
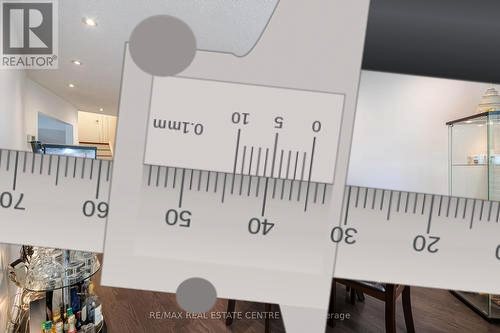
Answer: 35.0mm
